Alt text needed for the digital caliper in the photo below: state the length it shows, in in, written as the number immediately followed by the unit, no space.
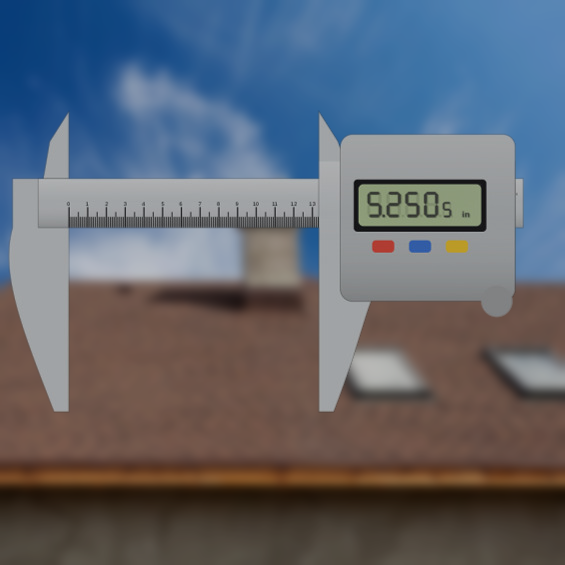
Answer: 5.2505in
